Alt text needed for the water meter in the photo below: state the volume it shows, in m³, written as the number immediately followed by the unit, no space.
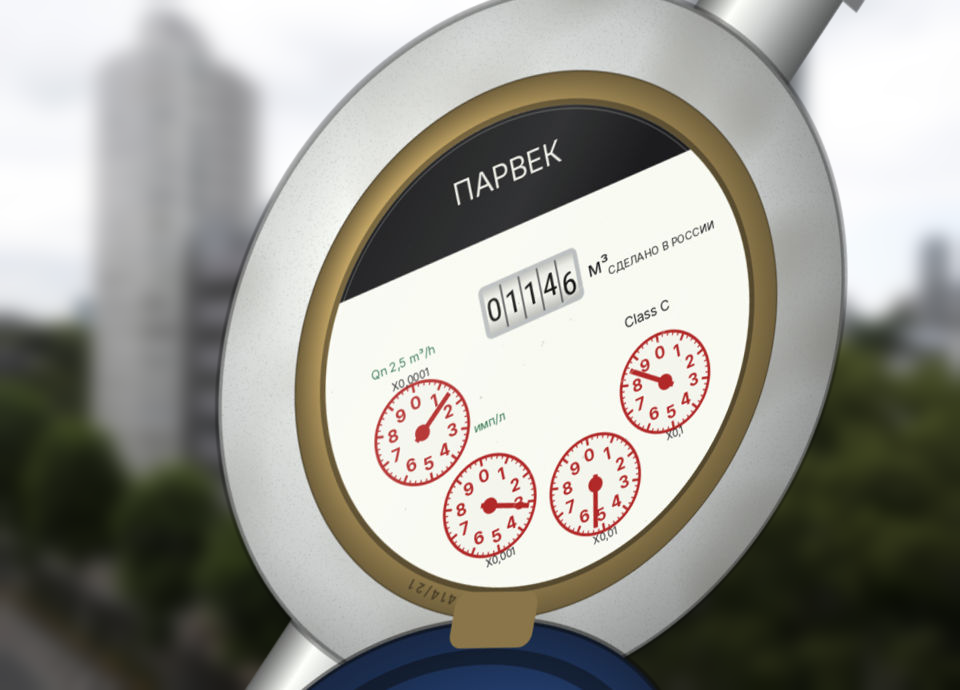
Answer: 1145.8531m³
